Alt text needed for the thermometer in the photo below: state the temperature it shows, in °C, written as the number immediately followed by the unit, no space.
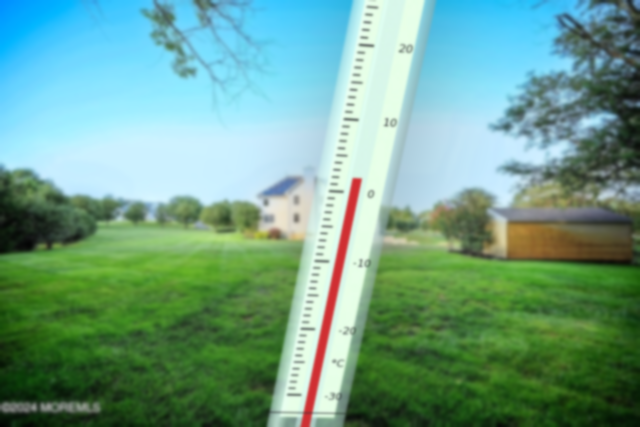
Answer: 2°C
